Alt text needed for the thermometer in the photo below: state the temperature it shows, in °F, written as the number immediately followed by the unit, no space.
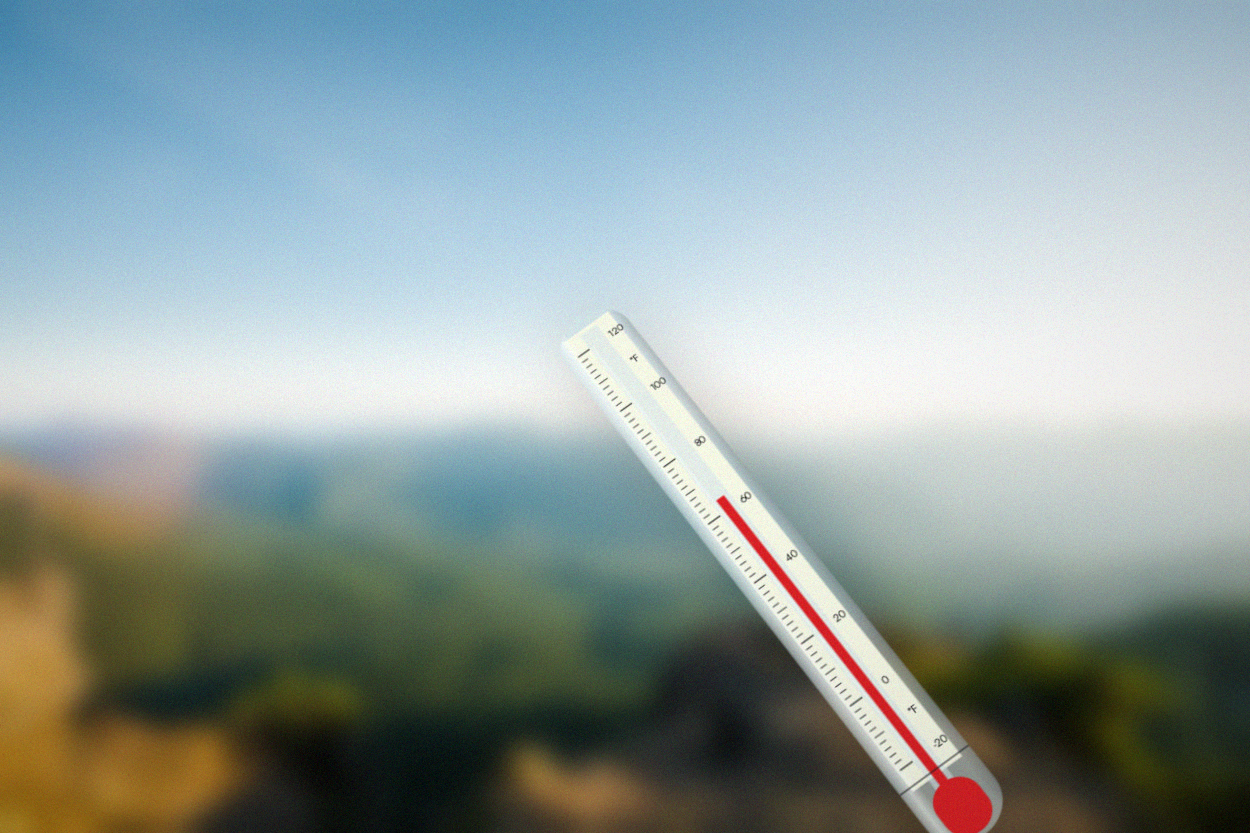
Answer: 64°F
